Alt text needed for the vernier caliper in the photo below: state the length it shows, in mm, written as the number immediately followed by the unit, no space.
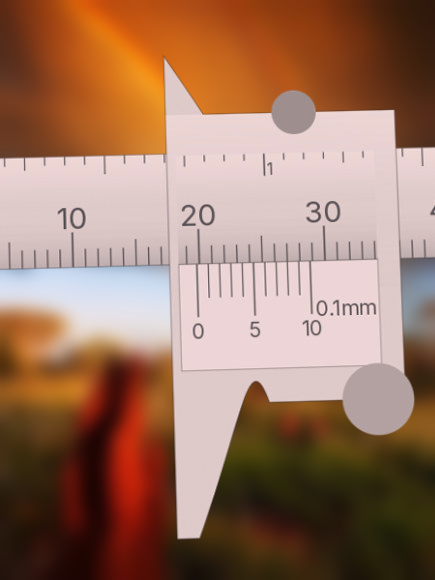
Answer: 19.8mm
